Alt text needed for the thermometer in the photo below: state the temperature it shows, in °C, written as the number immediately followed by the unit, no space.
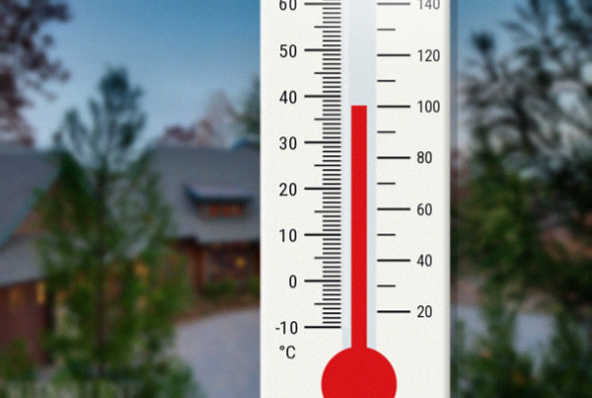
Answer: 38°C
